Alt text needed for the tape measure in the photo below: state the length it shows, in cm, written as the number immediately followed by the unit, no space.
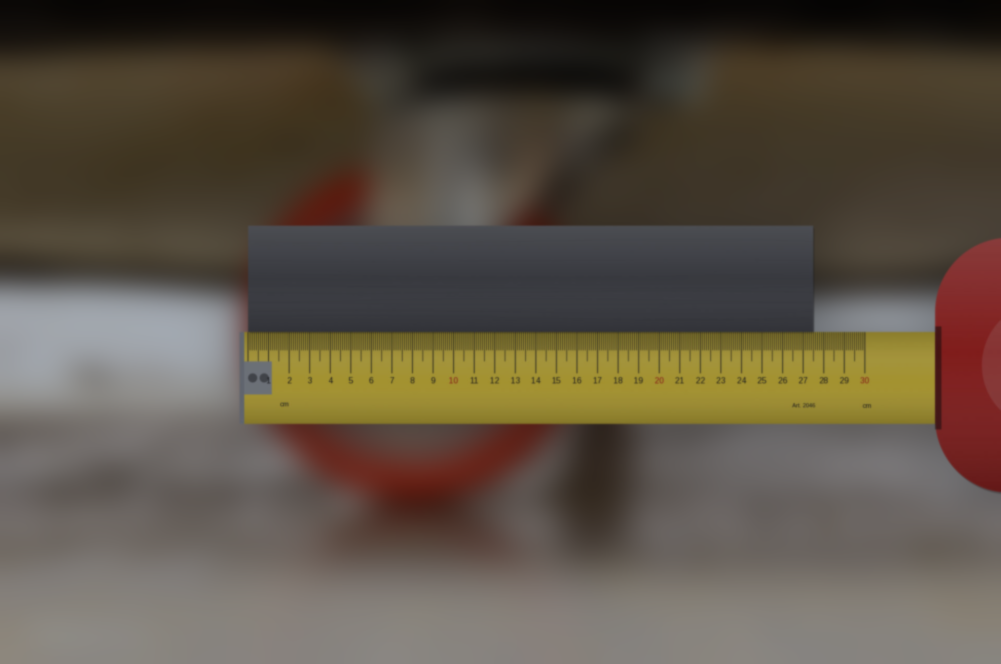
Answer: 27.5cm
